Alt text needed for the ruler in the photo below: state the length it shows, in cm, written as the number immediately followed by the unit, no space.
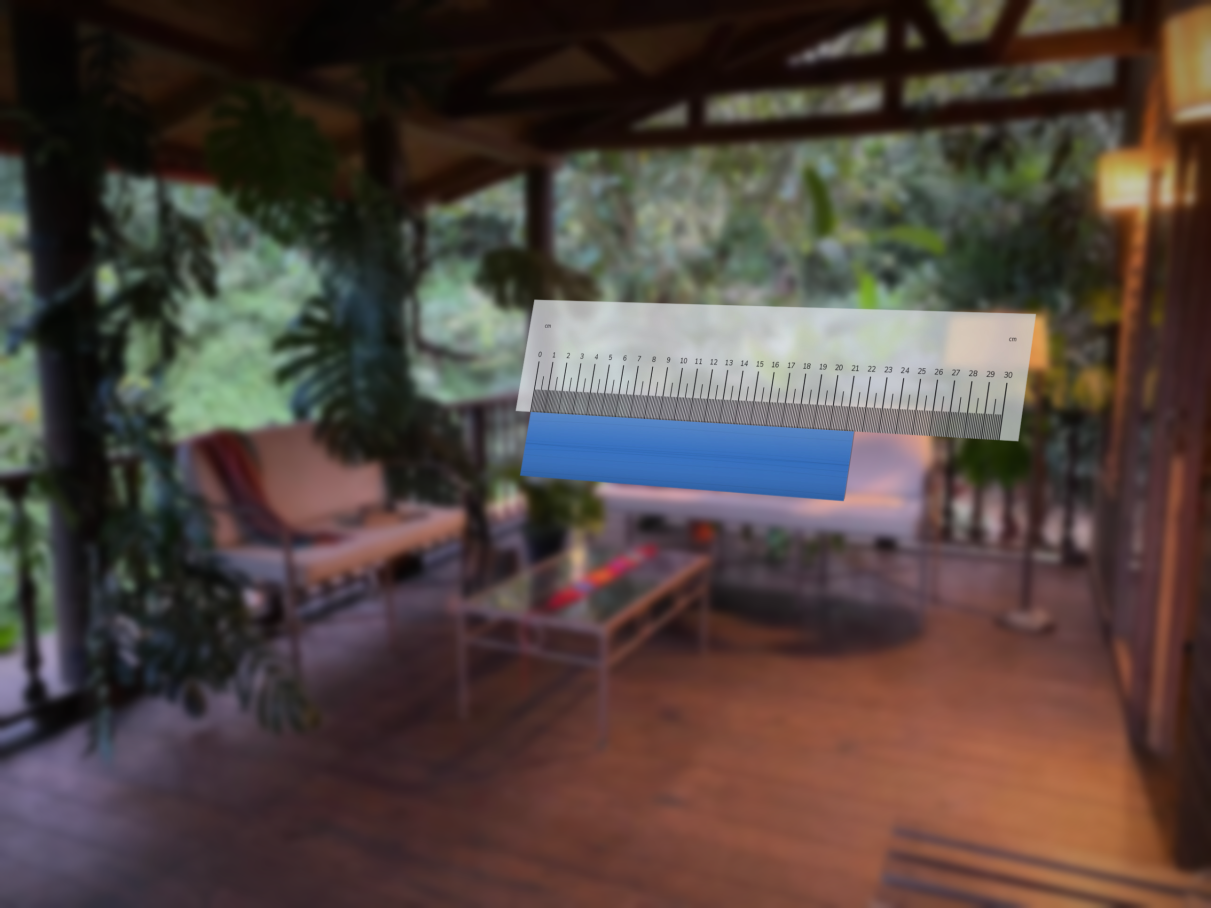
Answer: 21.5cm
